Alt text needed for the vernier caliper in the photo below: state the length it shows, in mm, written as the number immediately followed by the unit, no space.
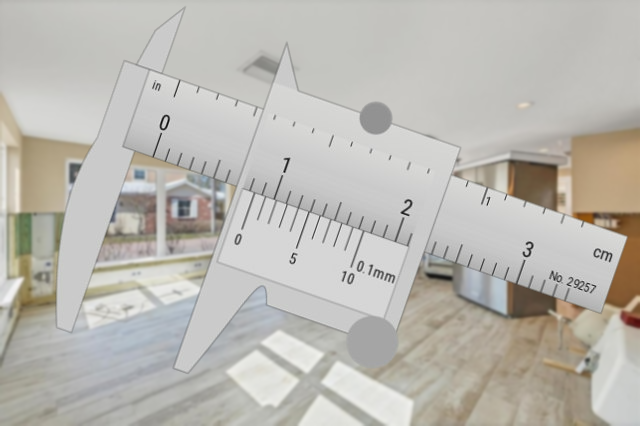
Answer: 8.4mm
